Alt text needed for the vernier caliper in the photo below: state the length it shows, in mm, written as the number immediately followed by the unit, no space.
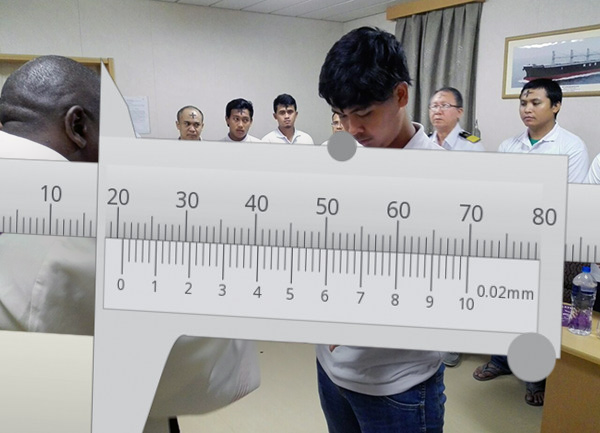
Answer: 20.8mm
